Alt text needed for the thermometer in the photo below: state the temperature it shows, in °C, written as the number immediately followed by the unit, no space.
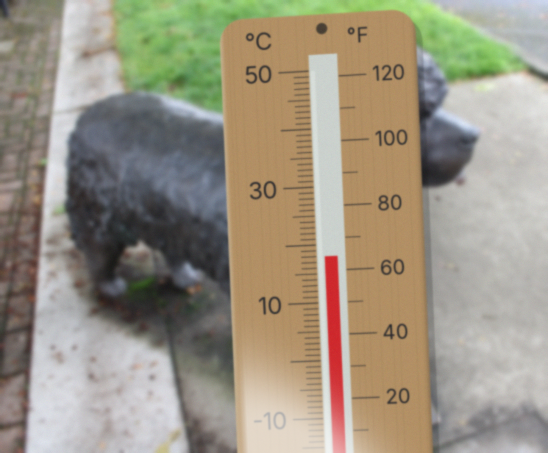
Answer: 18°C
